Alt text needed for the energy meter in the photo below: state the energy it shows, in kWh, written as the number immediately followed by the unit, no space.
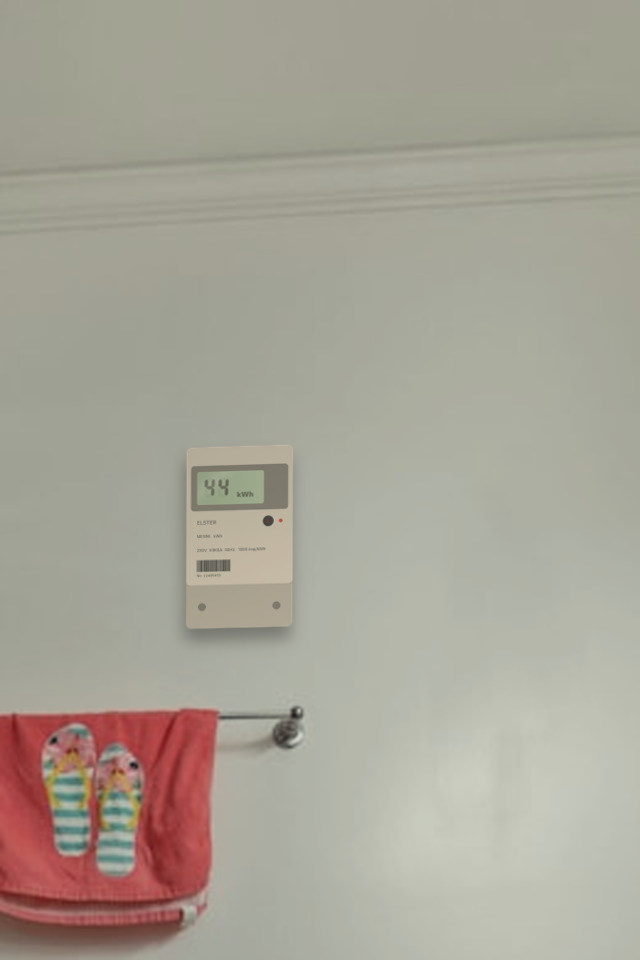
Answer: 44kWh
